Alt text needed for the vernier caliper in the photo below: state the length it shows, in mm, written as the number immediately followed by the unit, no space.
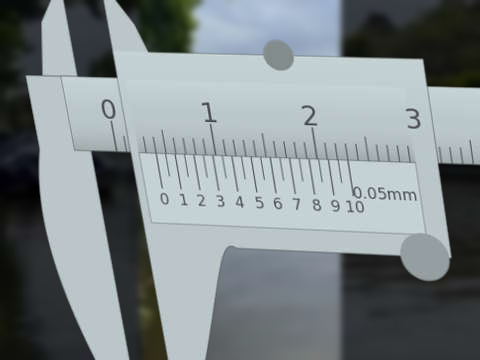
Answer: 4.0mm
